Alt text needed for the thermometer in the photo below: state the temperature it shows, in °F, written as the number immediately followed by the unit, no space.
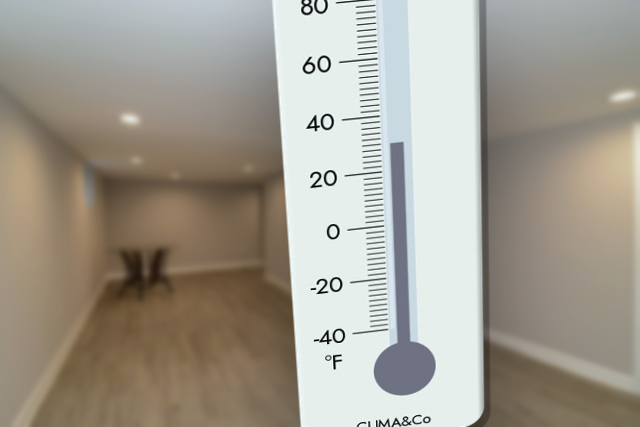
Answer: 30°F
